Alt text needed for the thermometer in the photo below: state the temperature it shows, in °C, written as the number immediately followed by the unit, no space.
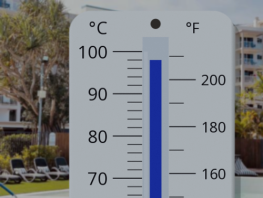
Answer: 98°C
